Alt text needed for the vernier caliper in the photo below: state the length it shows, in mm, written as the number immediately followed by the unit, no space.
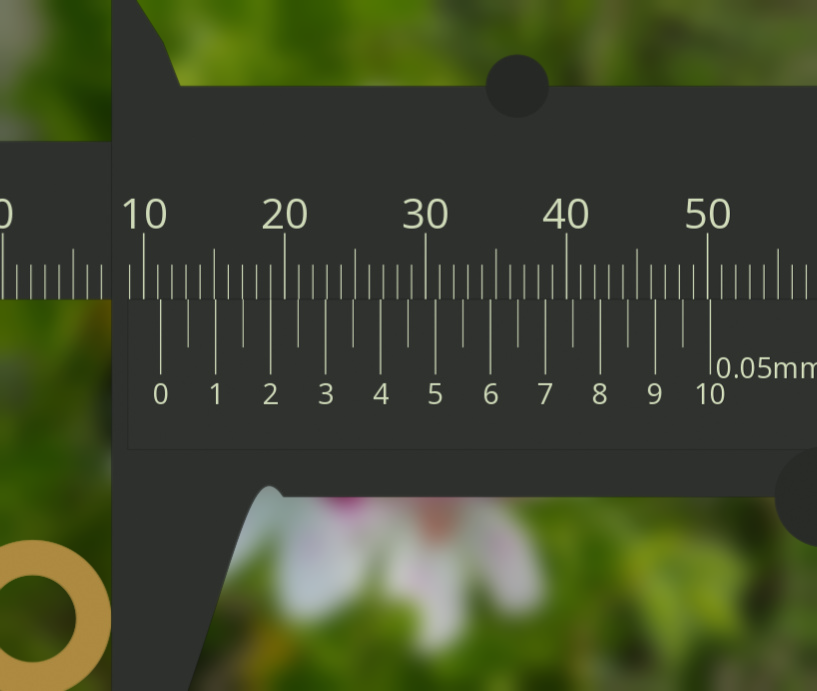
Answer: 11.2mm
